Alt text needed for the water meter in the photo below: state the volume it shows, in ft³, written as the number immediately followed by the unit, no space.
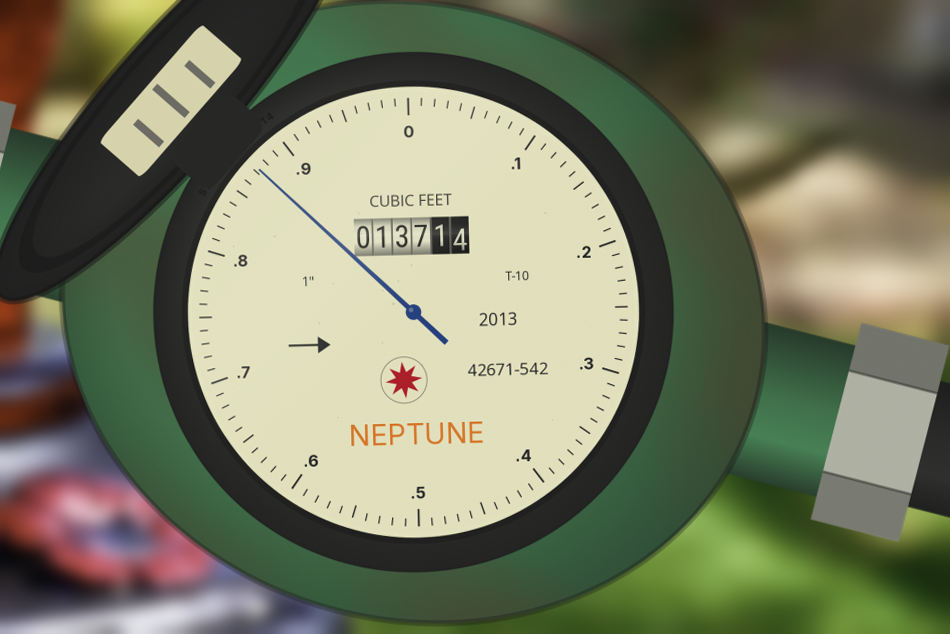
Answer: 13713.87ft³
